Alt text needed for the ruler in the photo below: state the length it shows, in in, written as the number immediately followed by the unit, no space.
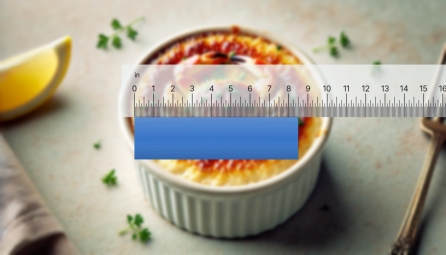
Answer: 8.5in
